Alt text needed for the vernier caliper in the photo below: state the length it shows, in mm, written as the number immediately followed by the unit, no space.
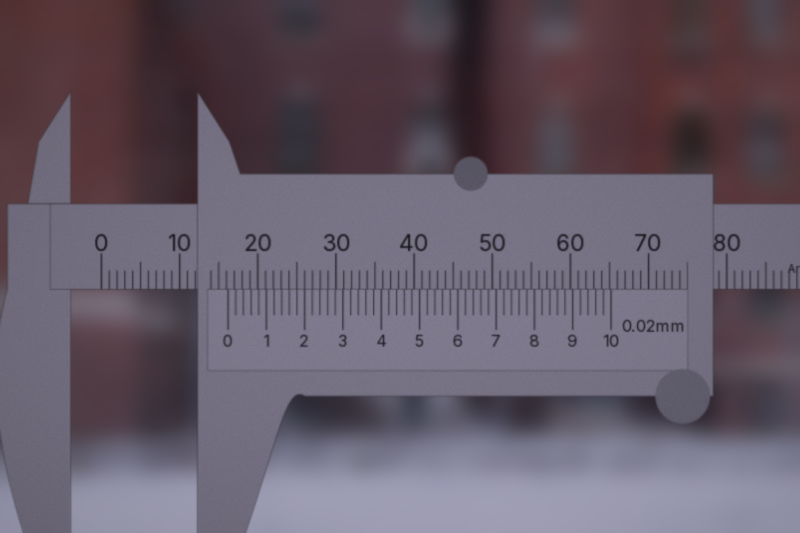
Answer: 16.2mm
